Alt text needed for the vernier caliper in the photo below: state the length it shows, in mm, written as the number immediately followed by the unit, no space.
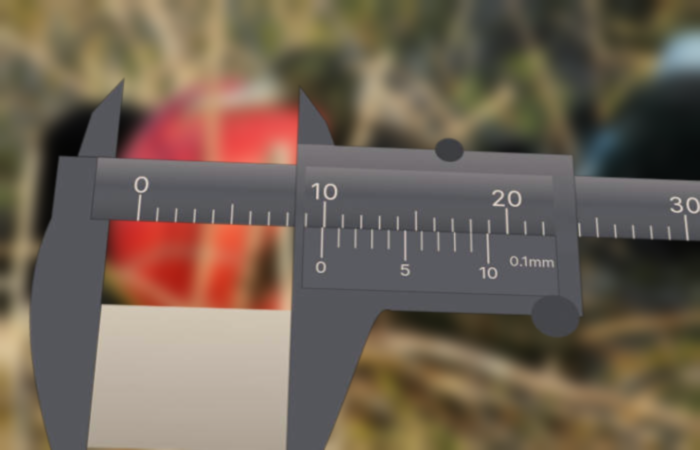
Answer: 9.9mm
